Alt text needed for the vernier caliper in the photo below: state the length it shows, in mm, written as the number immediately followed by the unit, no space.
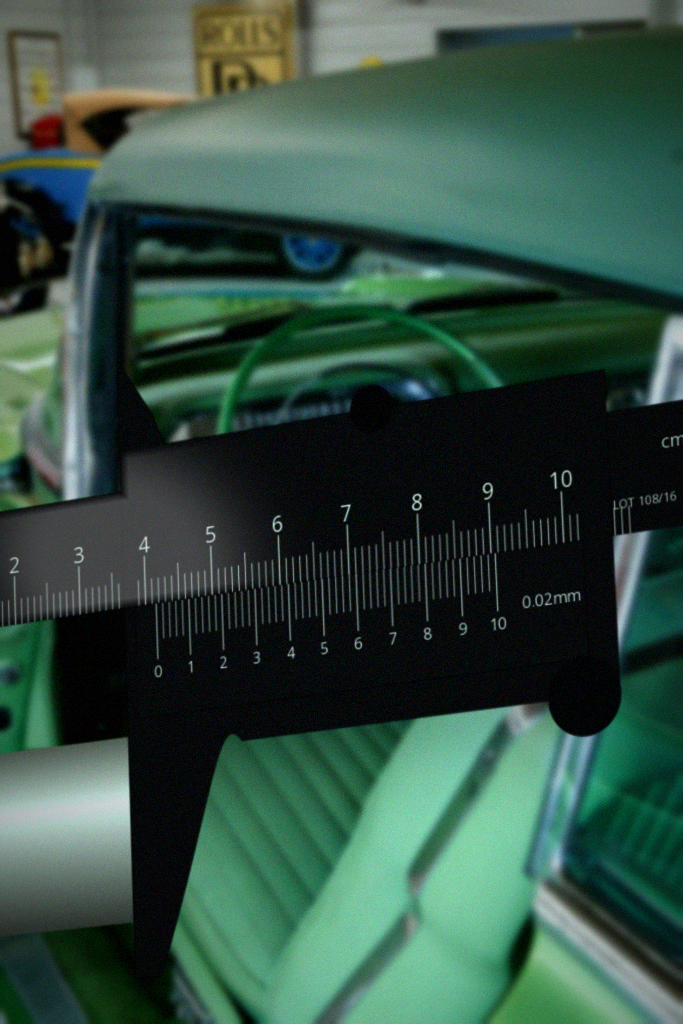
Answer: 41.6mm
